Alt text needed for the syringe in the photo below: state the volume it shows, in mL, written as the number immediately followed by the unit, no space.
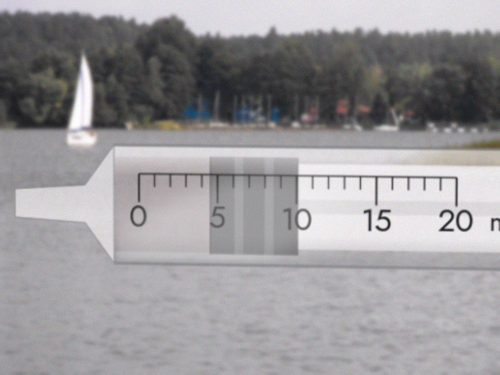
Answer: 4.5mL
